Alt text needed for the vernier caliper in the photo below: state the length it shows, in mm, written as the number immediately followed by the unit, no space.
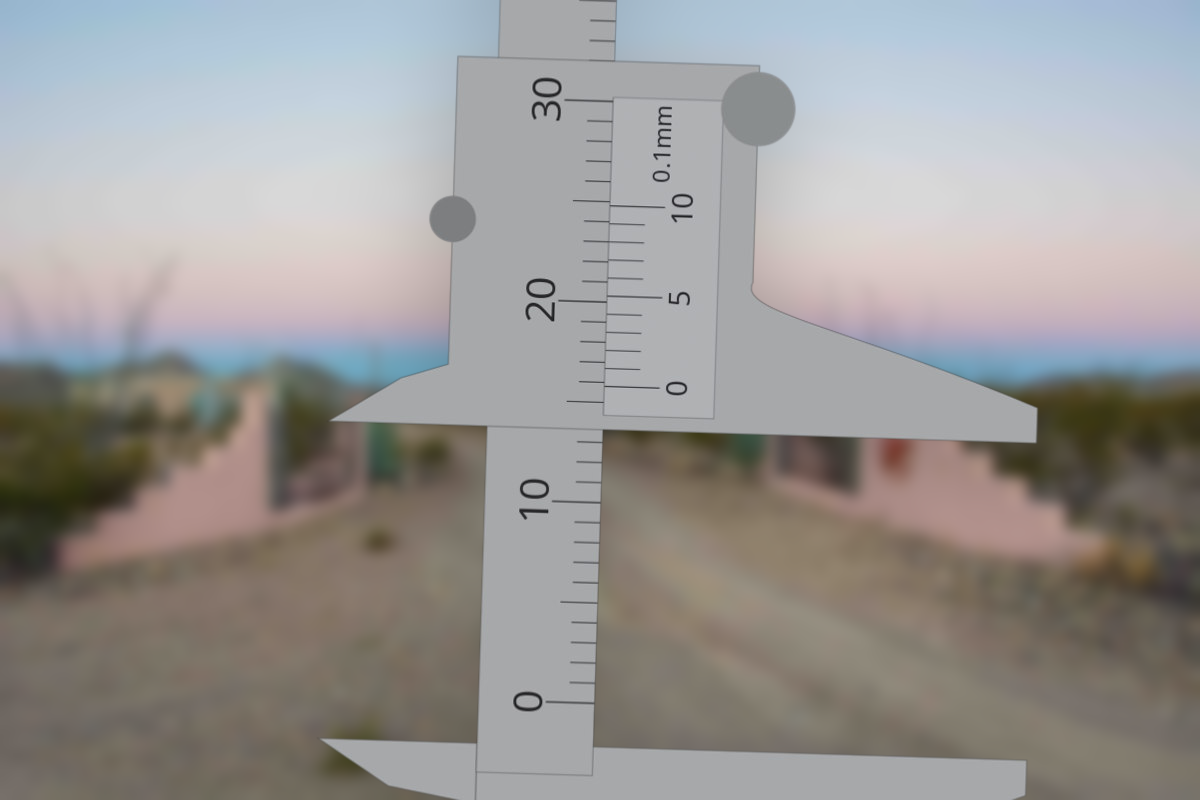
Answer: 15.8mm
